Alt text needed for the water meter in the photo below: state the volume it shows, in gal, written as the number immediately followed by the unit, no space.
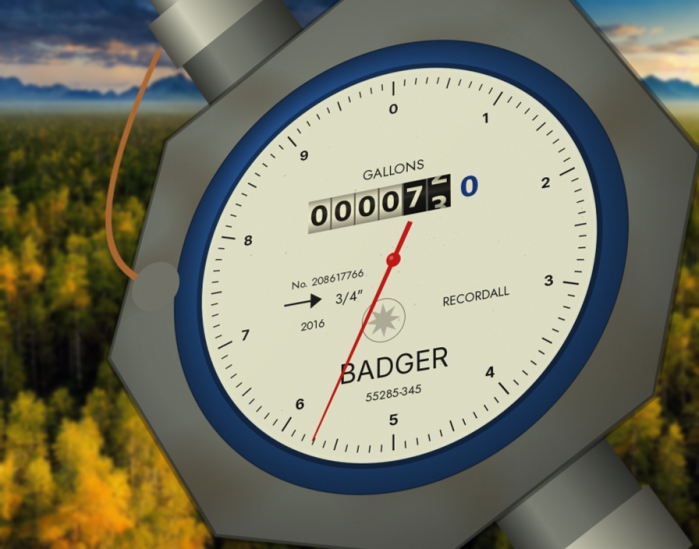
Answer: 725.7gal
